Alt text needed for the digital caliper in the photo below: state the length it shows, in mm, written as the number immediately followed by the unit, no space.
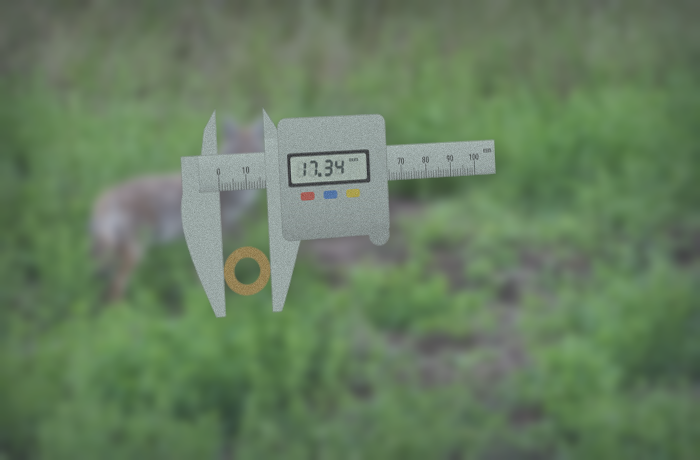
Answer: 17.34mm
